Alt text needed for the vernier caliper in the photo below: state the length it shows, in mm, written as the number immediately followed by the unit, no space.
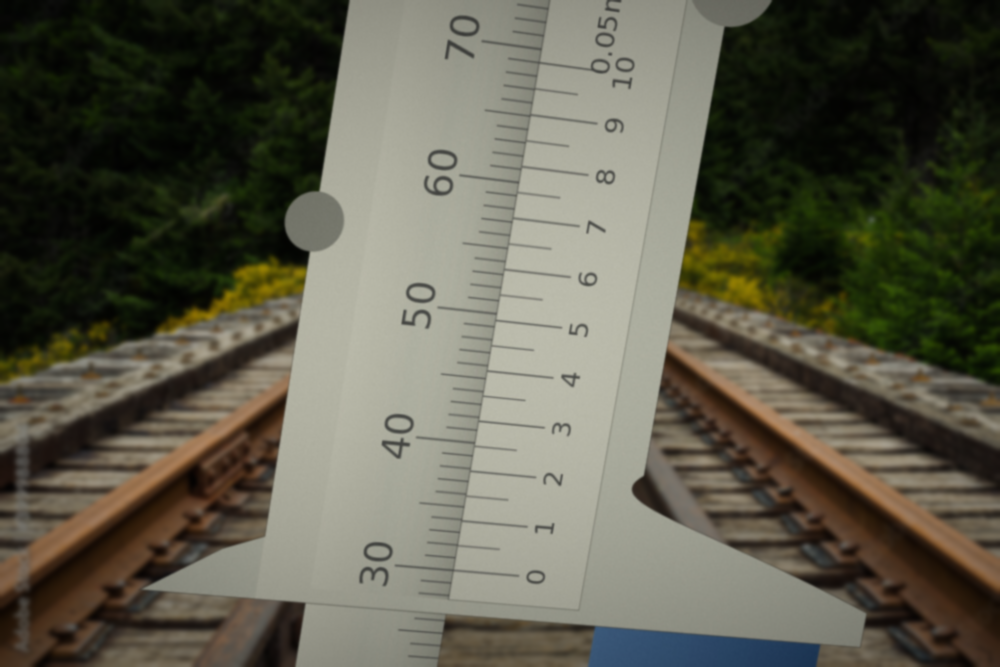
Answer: 30.0mm
